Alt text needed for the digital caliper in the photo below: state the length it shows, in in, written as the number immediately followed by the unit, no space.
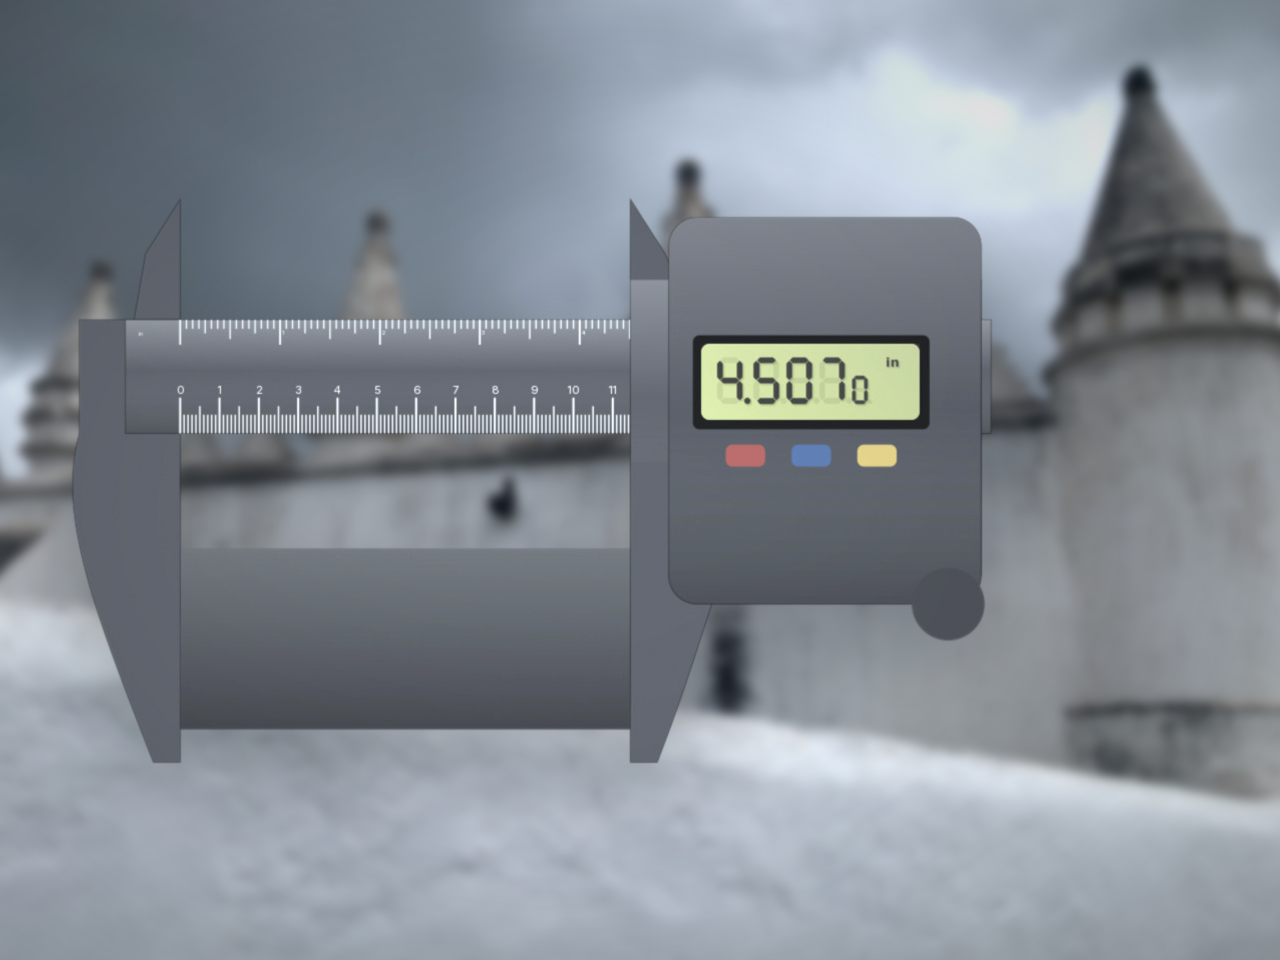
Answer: 4.5070in
